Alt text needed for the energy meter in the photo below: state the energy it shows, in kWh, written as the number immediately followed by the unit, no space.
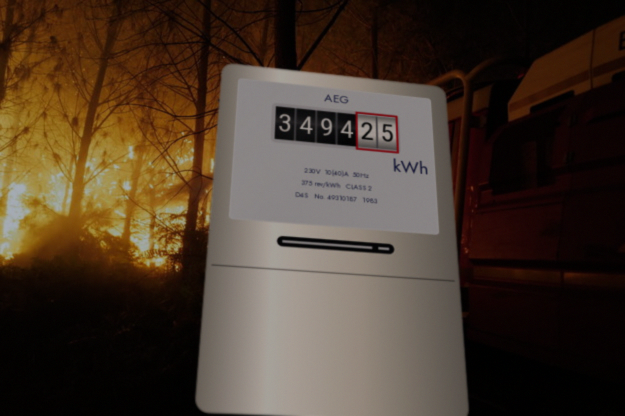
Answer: 3494.25kWh
